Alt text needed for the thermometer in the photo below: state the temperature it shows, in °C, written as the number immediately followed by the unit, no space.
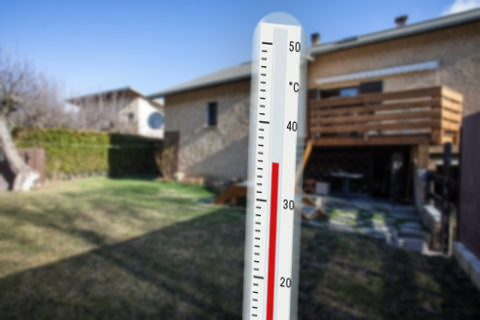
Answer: 35°C
